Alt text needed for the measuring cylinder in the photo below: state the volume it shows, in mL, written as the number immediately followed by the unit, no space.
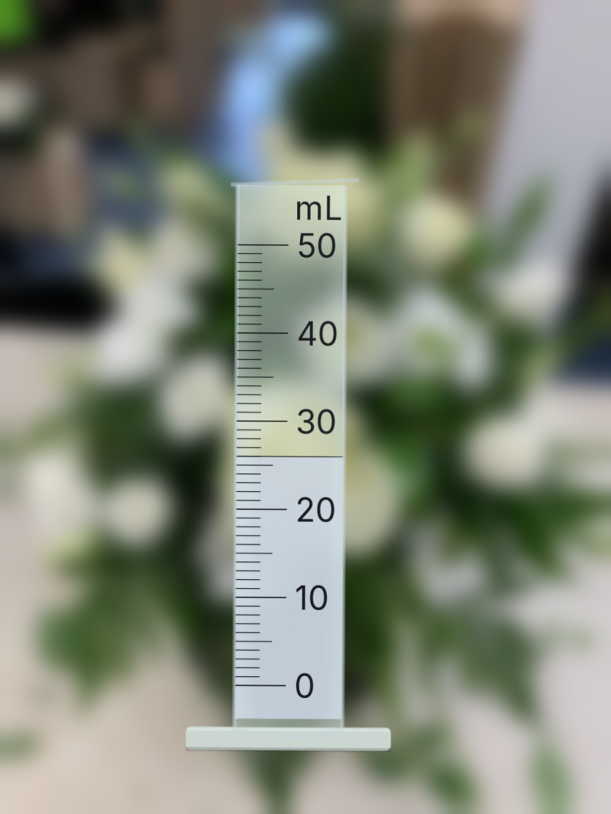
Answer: 26mL
